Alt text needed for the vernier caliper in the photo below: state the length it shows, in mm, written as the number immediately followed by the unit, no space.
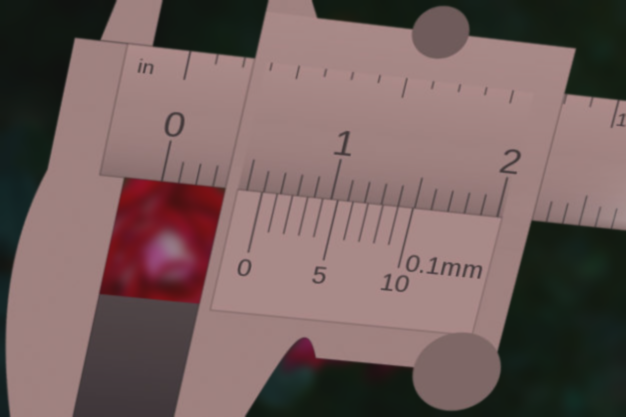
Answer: 5.9mm
